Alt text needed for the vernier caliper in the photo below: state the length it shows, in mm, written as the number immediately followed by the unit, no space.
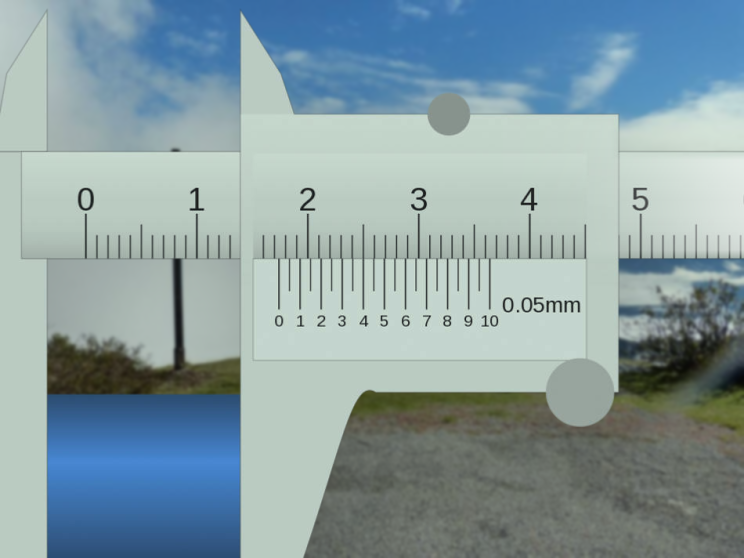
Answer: 17.4mm
